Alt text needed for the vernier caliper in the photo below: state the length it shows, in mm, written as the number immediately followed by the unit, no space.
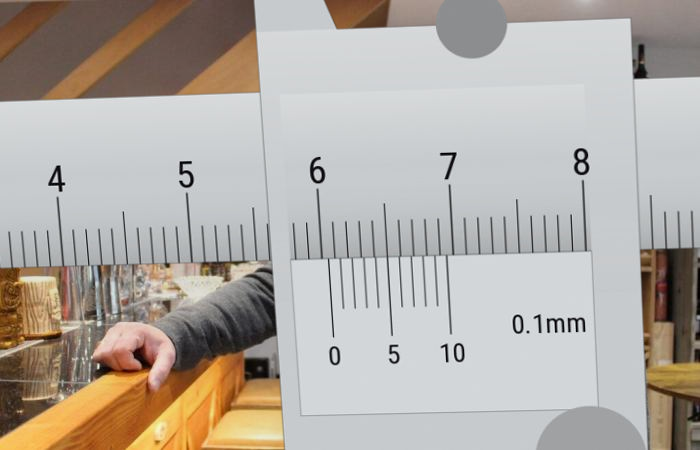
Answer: 60.5mm
